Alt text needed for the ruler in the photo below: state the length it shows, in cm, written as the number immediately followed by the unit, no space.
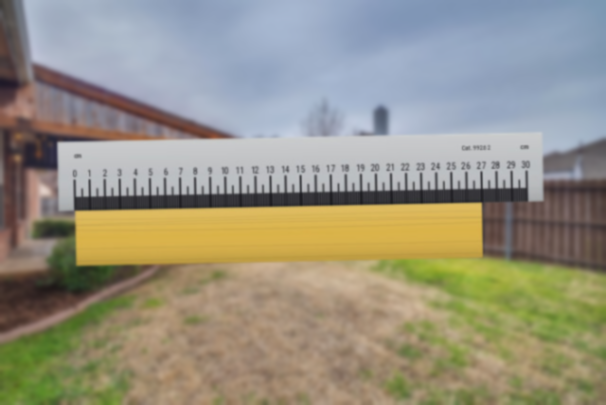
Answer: 27cm
